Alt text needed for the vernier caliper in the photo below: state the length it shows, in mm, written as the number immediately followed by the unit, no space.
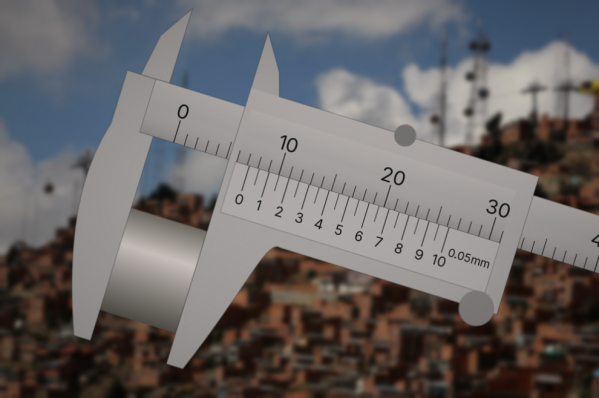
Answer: 7.2mm
